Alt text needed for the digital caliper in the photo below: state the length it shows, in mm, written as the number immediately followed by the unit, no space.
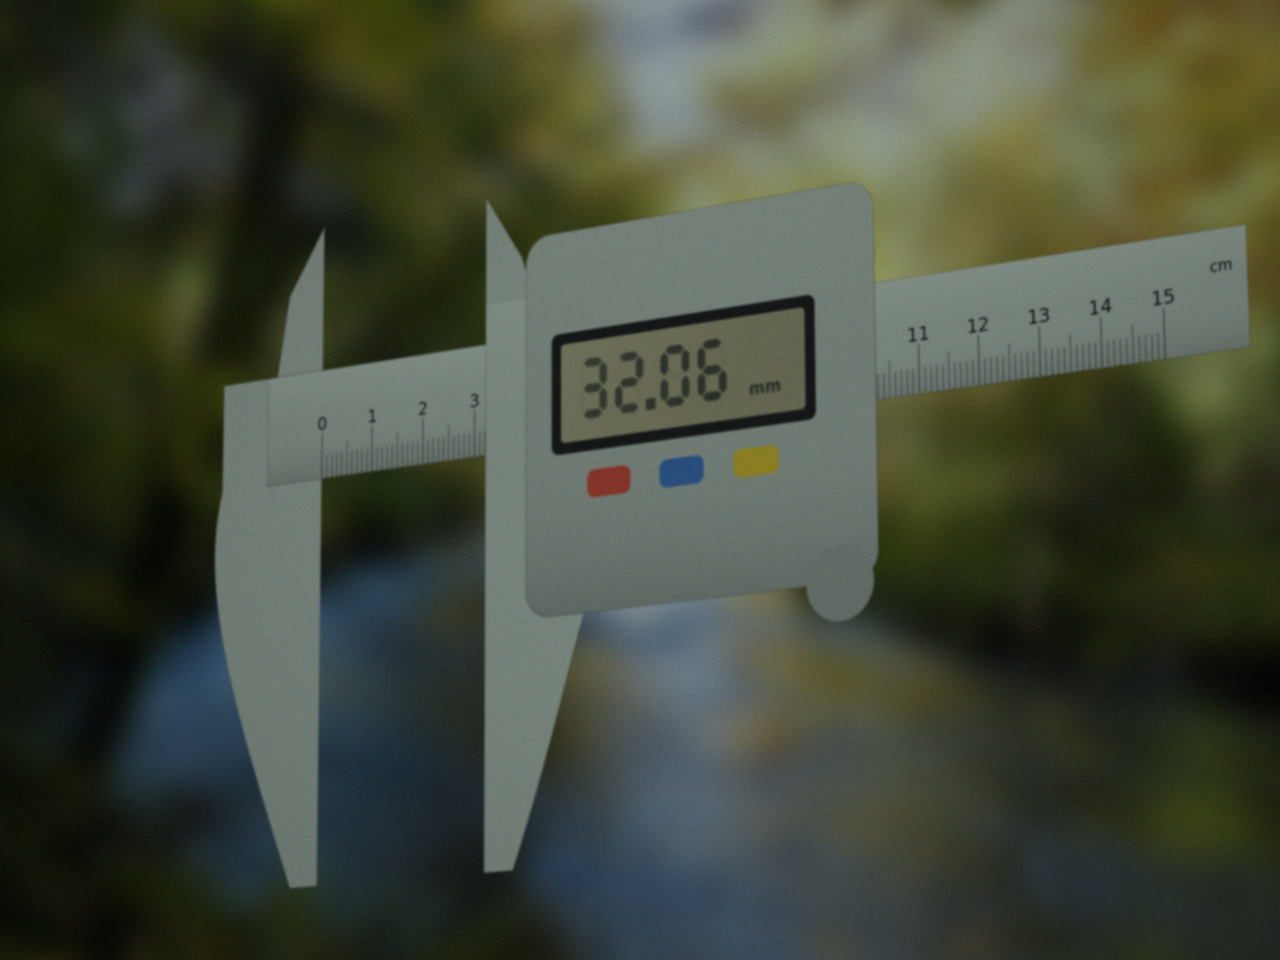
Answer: 32.06mm
